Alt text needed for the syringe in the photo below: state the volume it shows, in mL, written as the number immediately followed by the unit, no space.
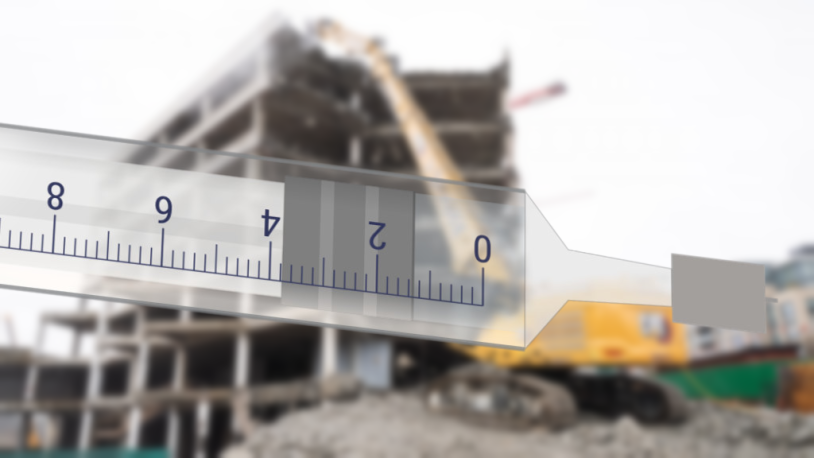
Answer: 1.3mL
